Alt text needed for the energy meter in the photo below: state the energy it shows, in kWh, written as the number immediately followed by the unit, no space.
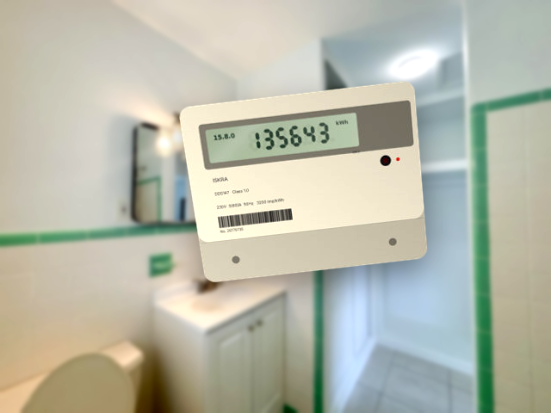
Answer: 135643kWh
